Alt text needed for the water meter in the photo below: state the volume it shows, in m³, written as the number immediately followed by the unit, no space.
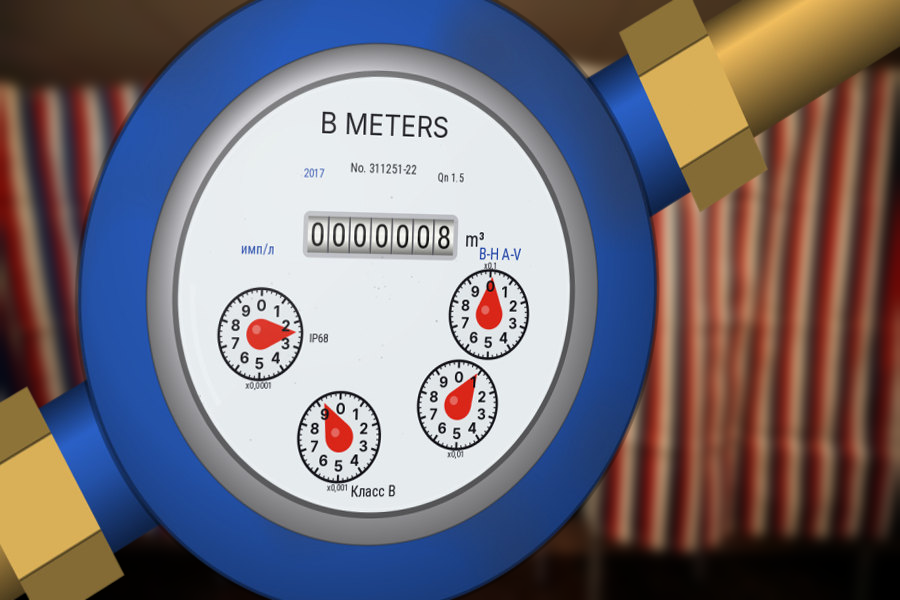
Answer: 8.0092m³
